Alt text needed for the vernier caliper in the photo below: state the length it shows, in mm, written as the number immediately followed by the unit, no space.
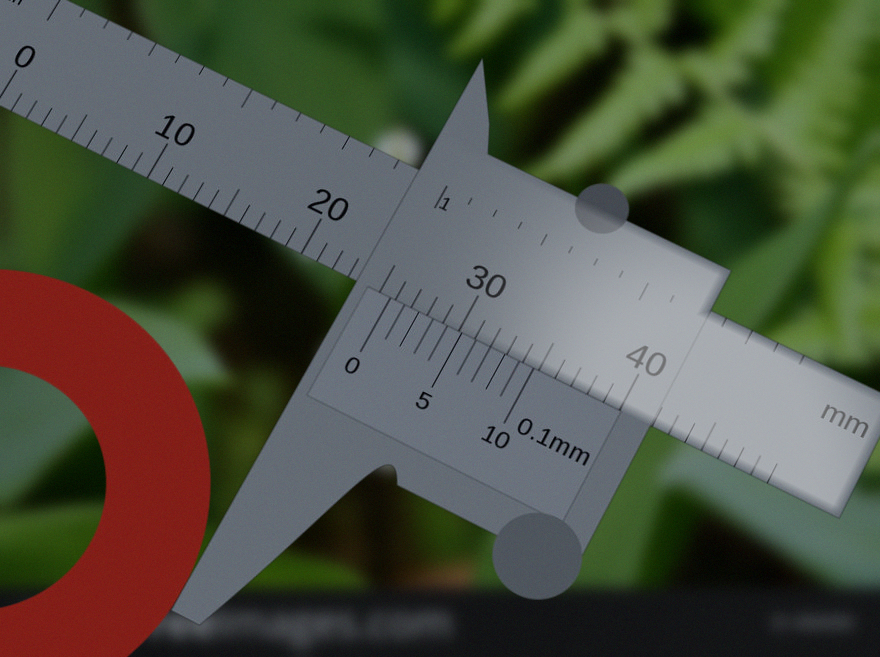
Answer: 25.7mm
